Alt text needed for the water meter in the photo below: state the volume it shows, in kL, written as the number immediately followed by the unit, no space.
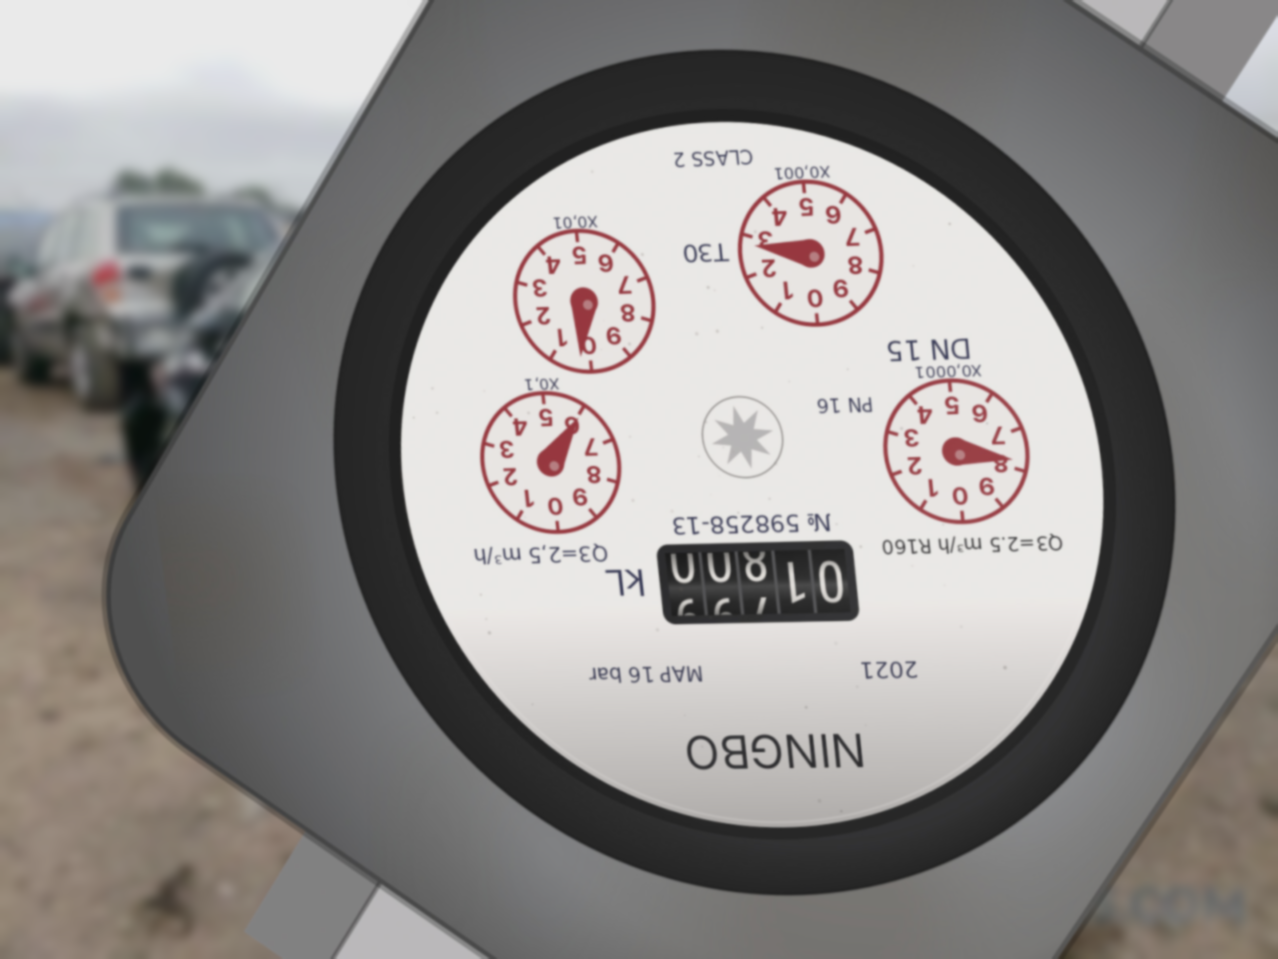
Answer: 1799.6027kL
